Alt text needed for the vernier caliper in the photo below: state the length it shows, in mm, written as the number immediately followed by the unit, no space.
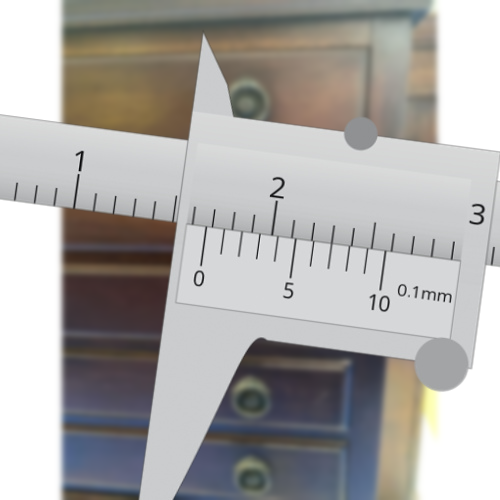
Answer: 16.7mm
